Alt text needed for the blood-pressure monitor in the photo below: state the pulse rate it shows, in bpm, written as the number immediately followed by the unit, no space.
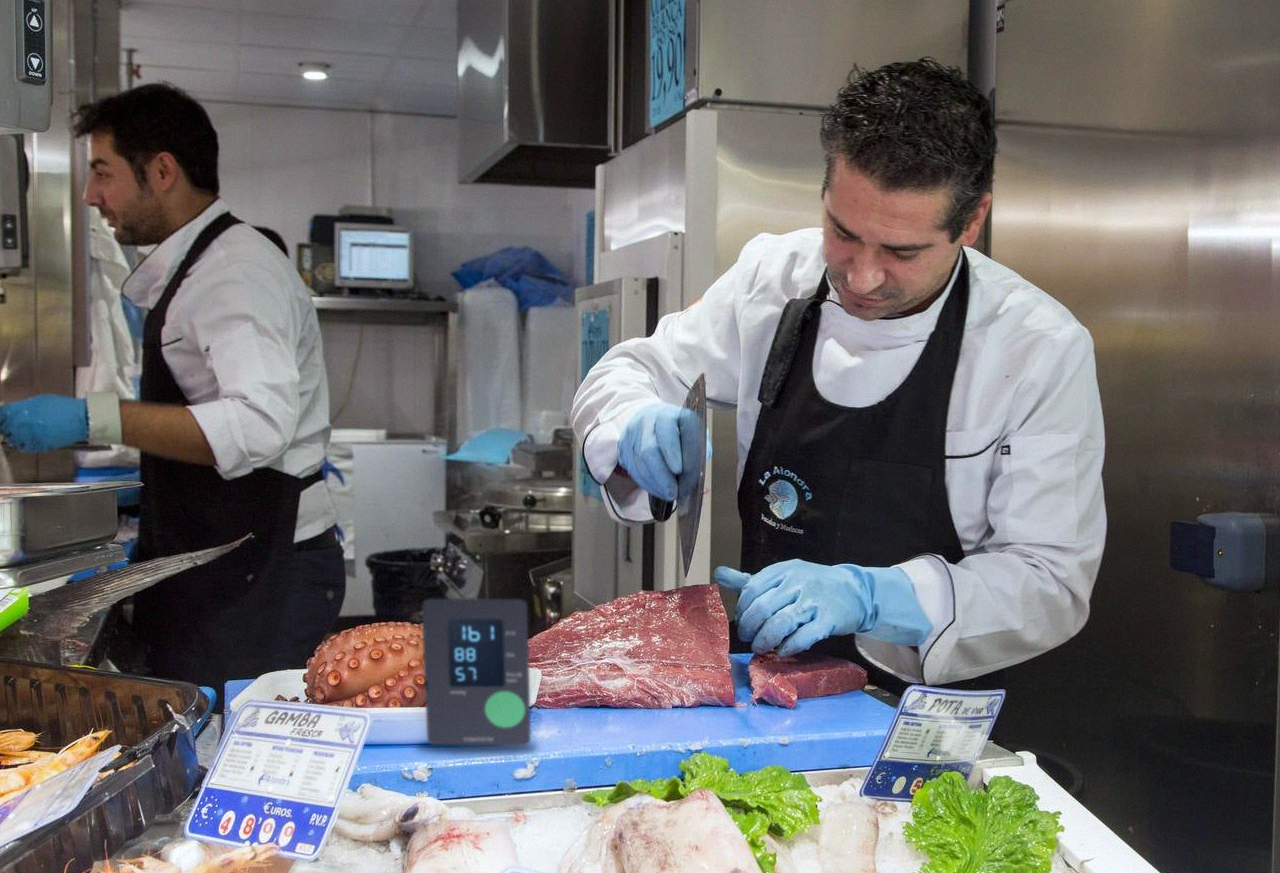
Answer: 57bpm
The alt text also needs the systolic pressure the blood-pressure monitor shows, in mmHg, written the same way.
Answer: 161mmHg
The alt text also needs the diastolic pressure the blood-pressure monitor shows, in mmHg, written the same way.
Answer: 88mmHg
